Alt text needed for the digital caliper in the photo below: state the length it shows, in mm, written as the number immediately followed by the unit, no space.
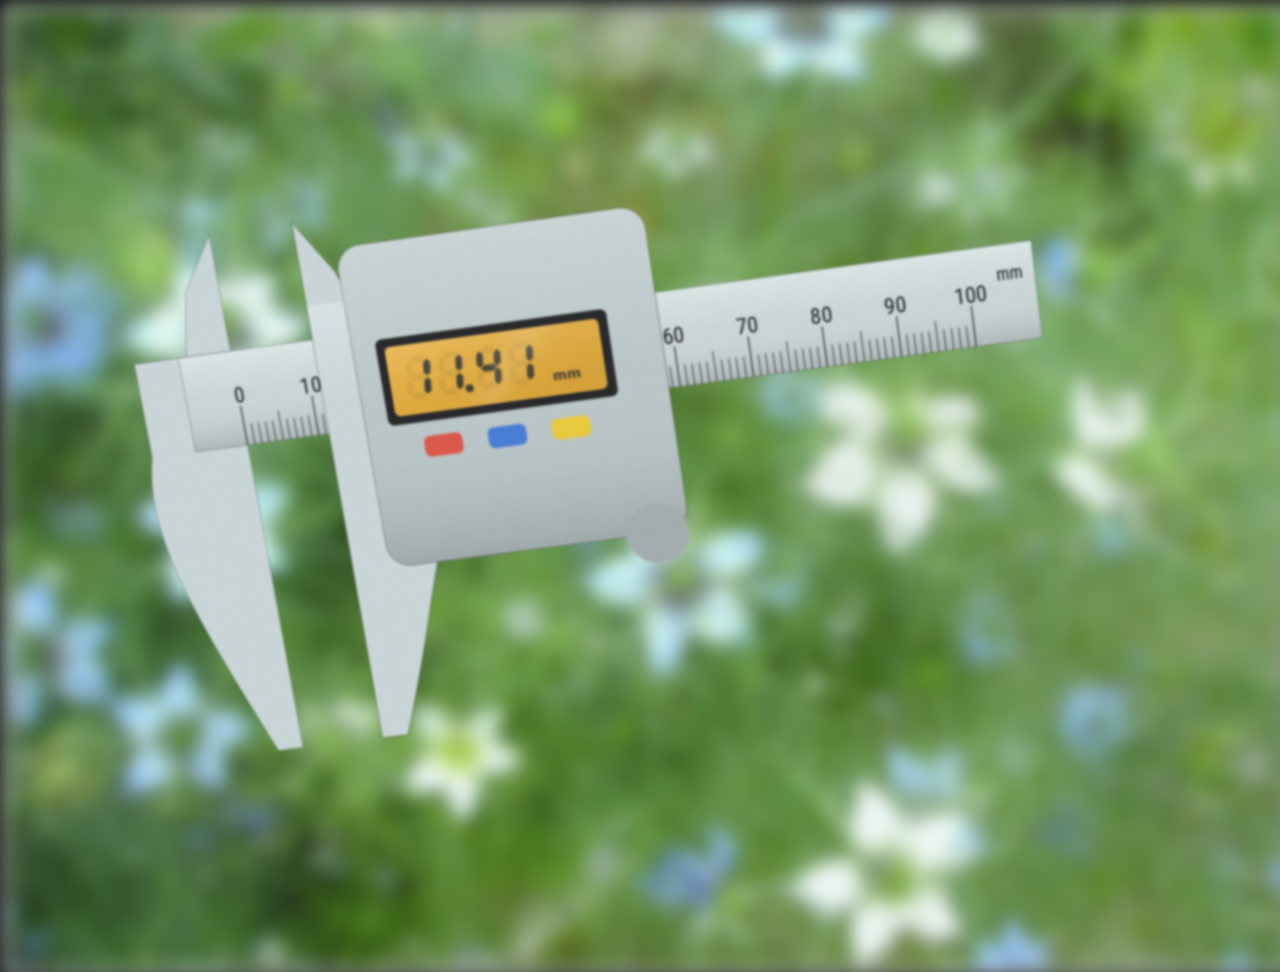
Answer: 11.41mm
